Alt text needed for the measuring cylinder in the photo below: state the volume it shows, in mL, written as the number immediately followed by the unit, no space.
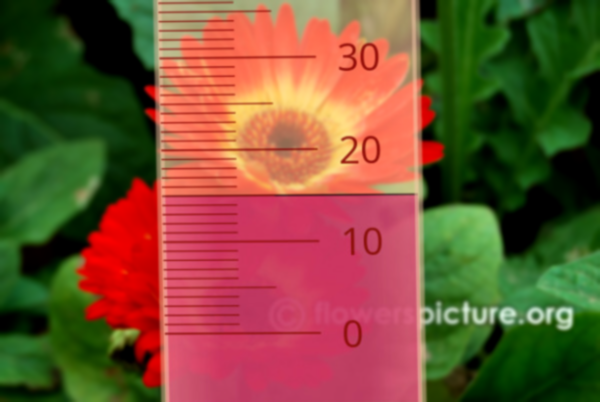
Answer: 15mL
